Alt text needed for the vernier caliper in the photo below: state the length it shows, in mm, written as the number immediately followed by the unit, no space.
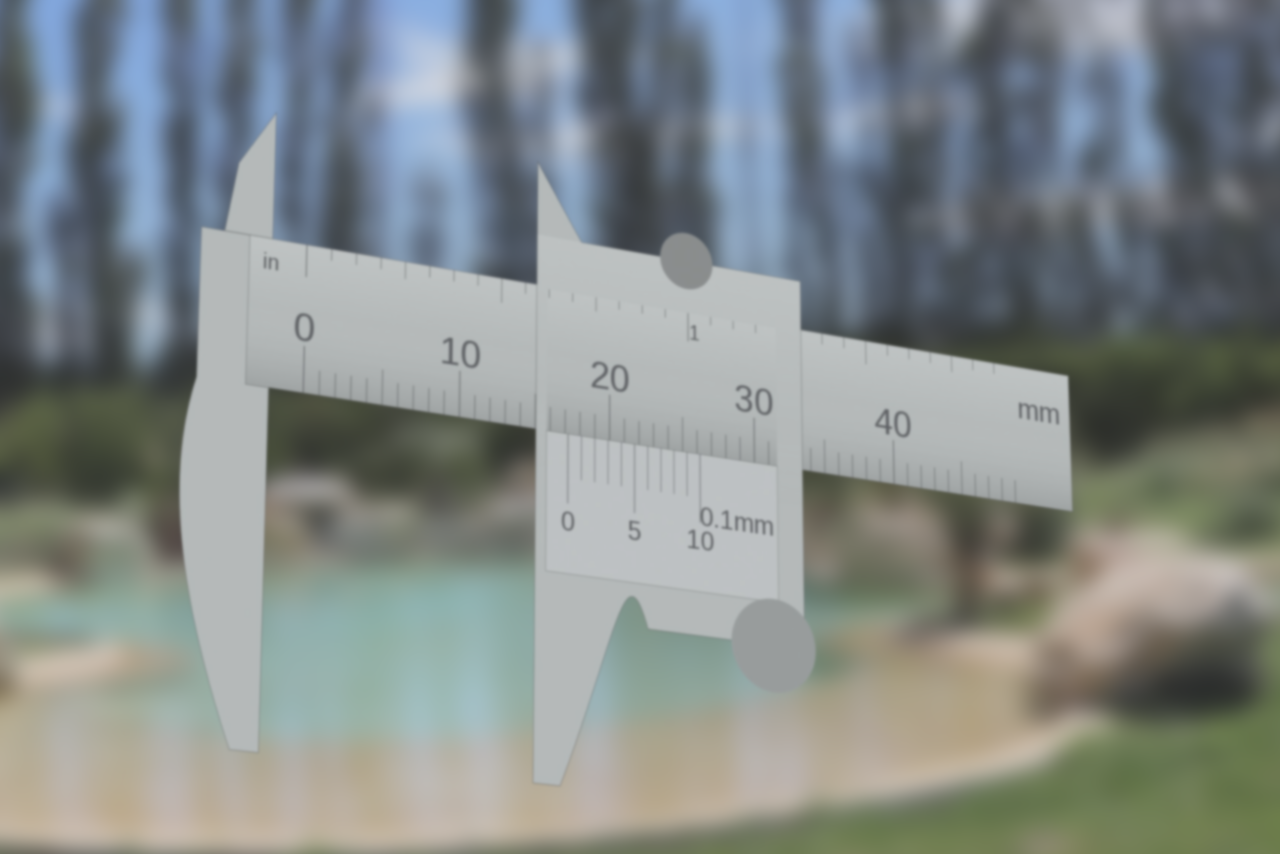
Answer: 17.2mm
